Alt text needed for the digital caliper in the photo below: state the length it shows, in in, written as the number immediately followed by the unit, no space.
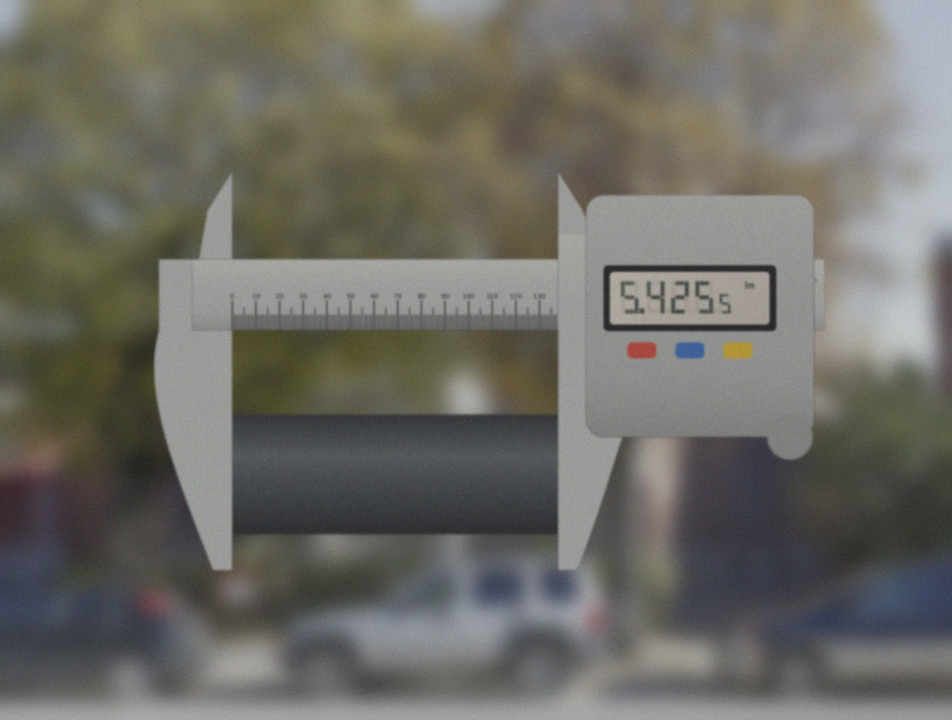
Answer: 5.4255in
